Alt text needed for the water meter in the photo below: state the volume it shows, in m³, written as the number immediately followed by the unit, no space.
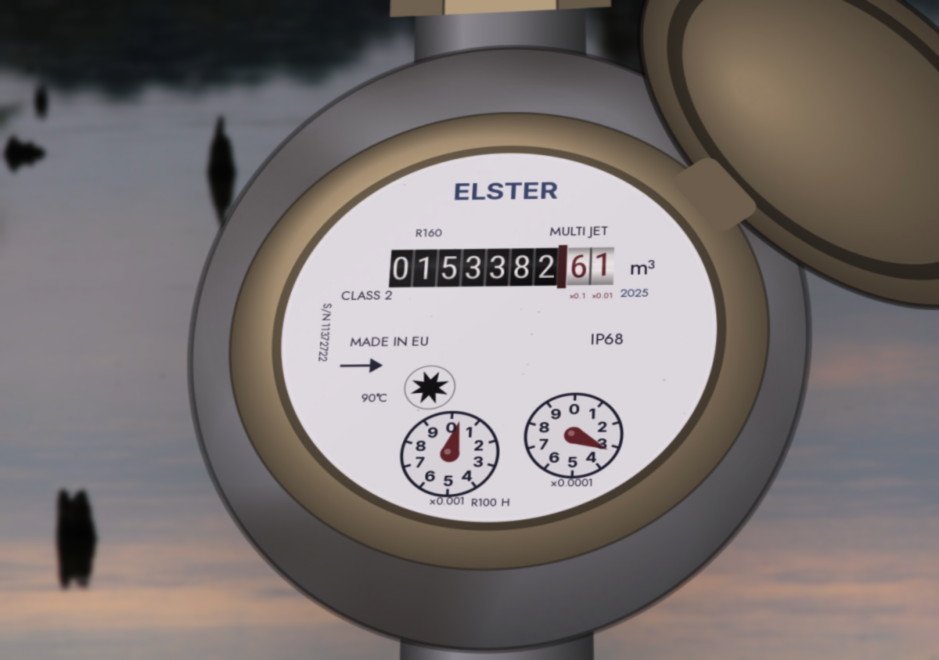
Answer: 153382.6103m³
